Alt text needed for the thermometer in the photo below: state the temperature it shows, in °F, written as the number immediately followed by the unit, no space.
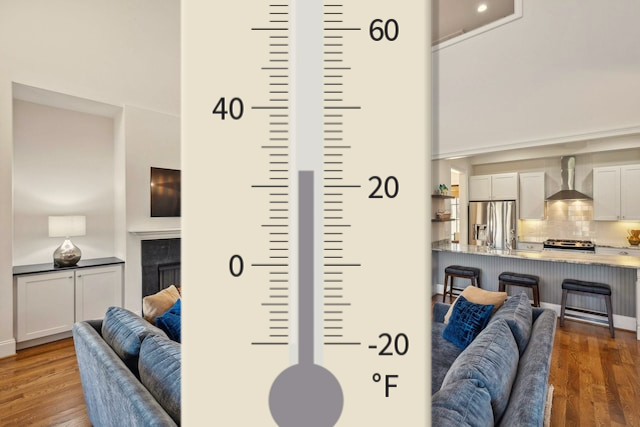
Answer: 24°F
